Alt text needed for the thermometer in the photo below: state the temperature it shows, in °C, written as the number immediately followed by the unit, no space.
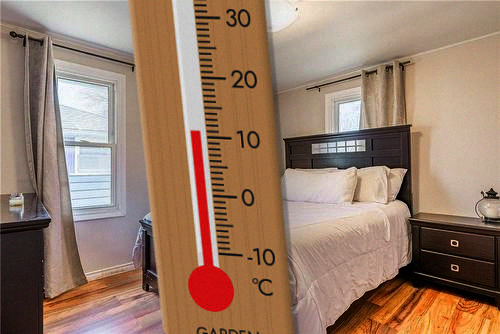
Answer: 11°C
